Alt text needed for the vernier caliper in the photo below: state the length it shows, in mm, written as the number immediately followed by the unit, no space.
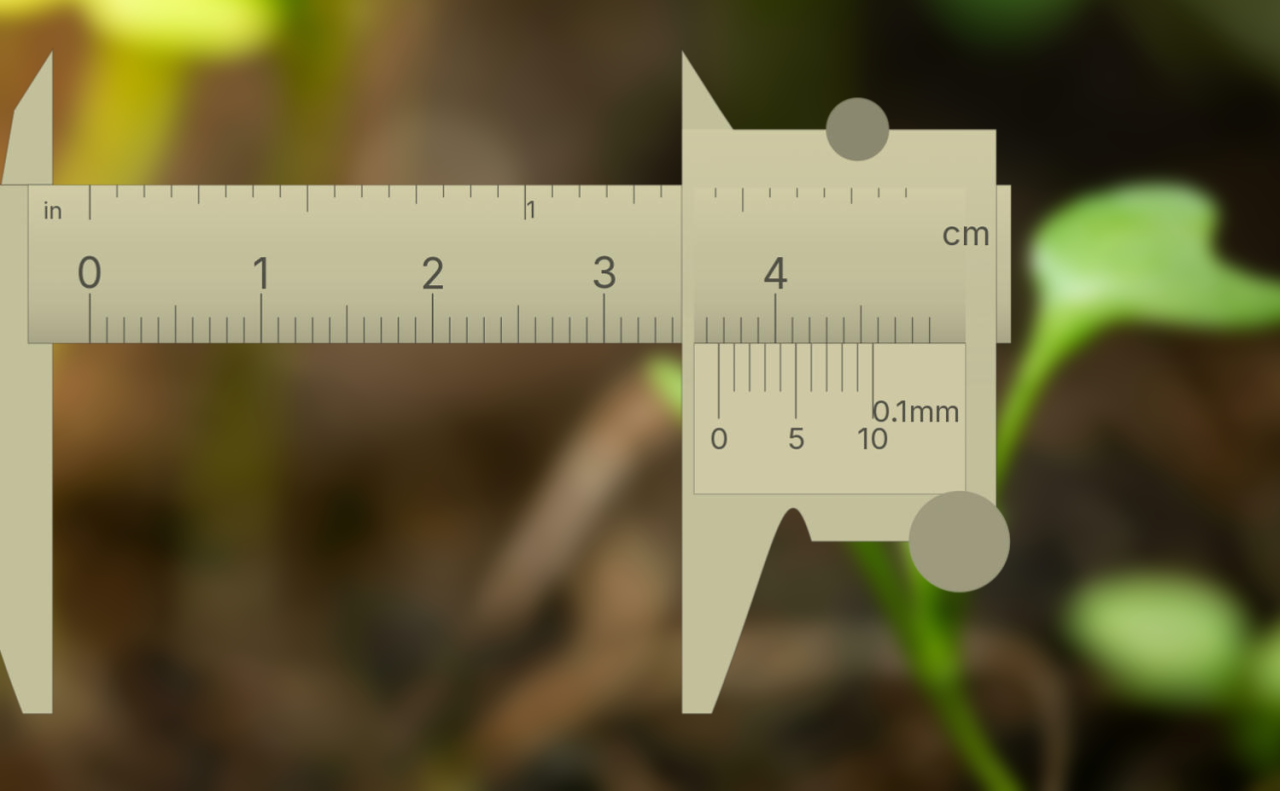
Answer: 36.7mm
